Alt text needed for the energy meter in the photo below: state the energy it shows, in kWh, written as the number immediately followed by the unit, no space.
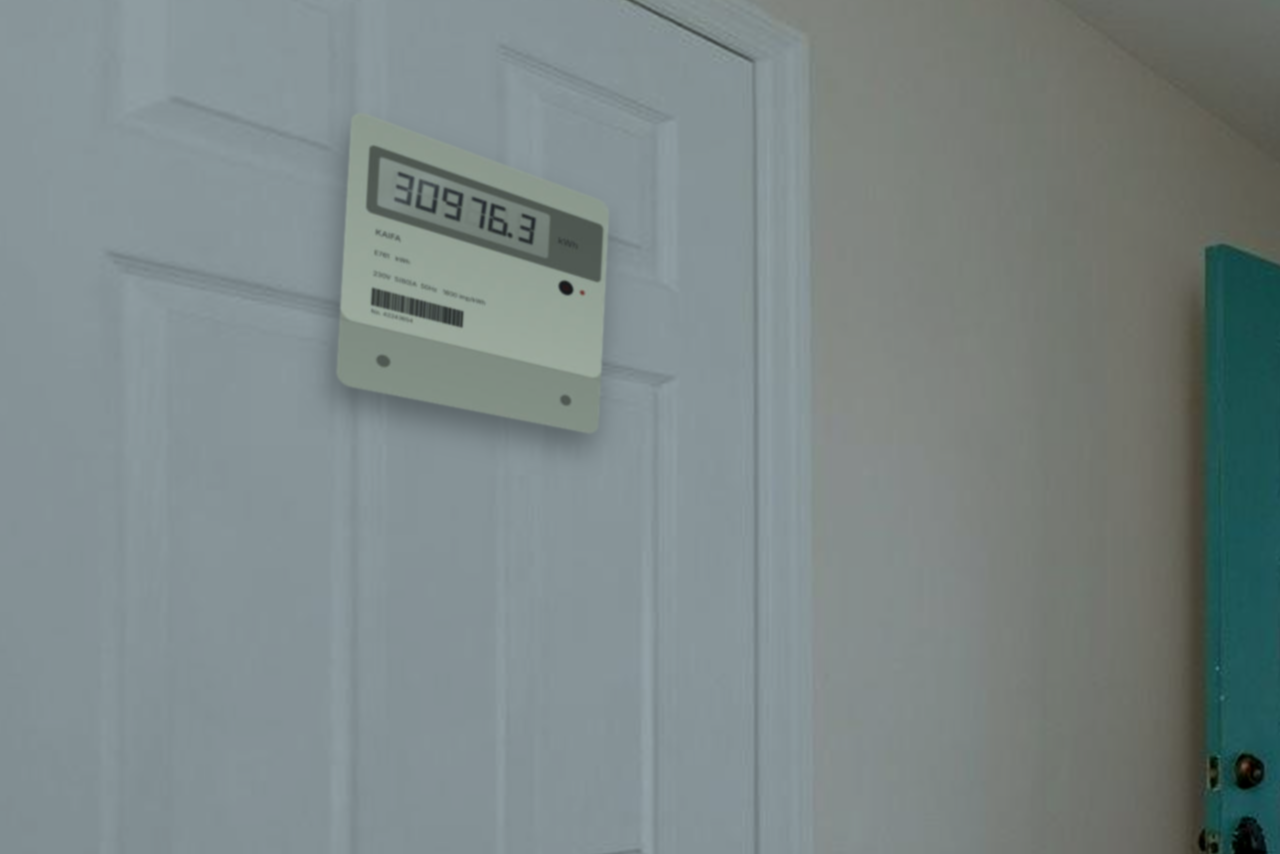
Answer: 30976.3kWh
